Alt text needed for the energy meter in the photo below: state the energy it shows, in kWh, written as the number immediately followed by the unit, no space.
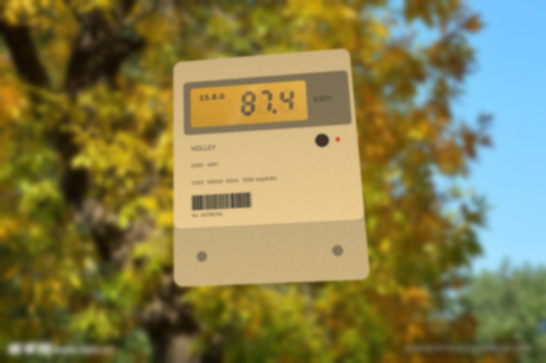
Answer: 87.4kWh
